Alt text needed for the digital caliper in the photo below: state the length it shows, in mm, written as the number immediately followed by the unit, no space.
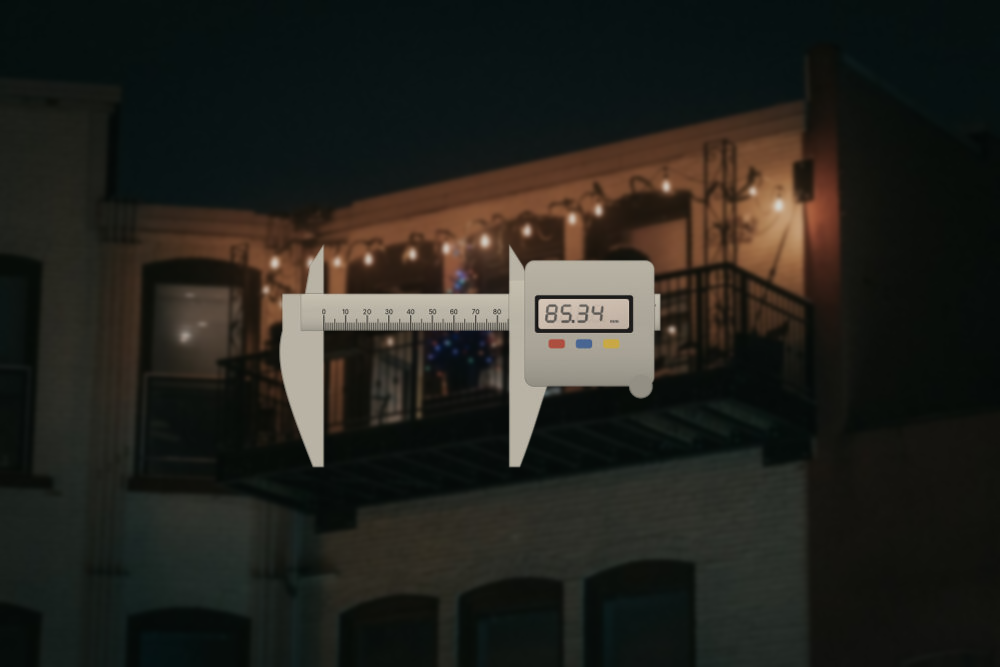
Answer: 85.34mm
